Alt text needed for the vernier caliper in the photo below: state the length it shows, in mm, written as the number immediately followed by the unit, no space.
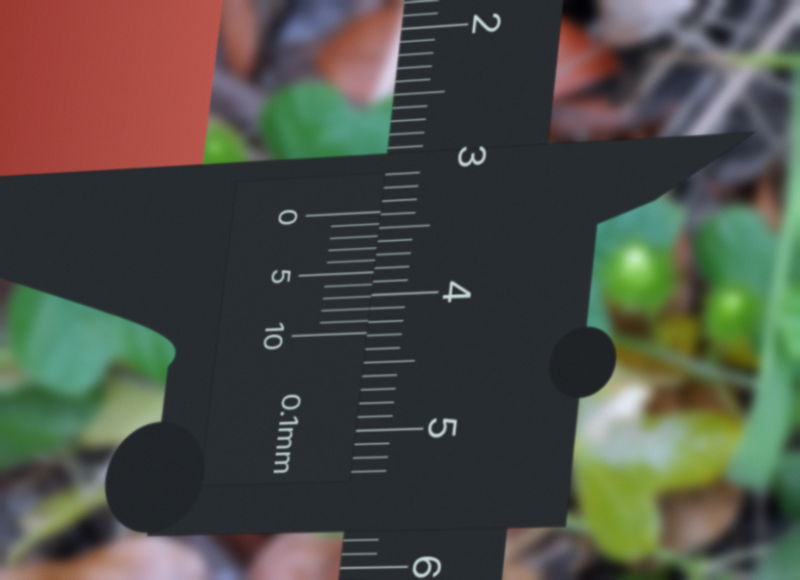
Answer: 33.8mm
